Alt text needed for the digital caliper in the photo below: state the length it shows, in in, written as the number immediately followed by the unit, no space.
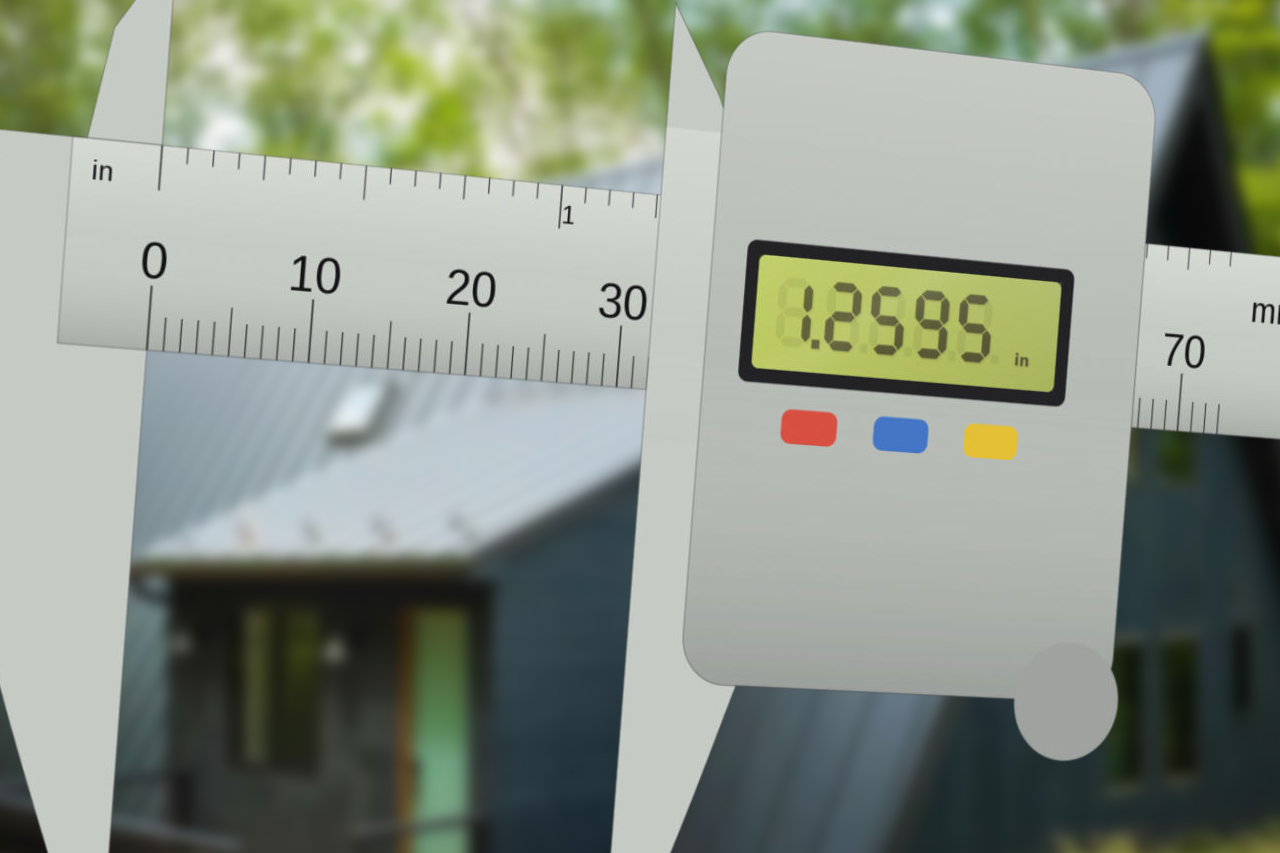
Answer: 1.2595in
